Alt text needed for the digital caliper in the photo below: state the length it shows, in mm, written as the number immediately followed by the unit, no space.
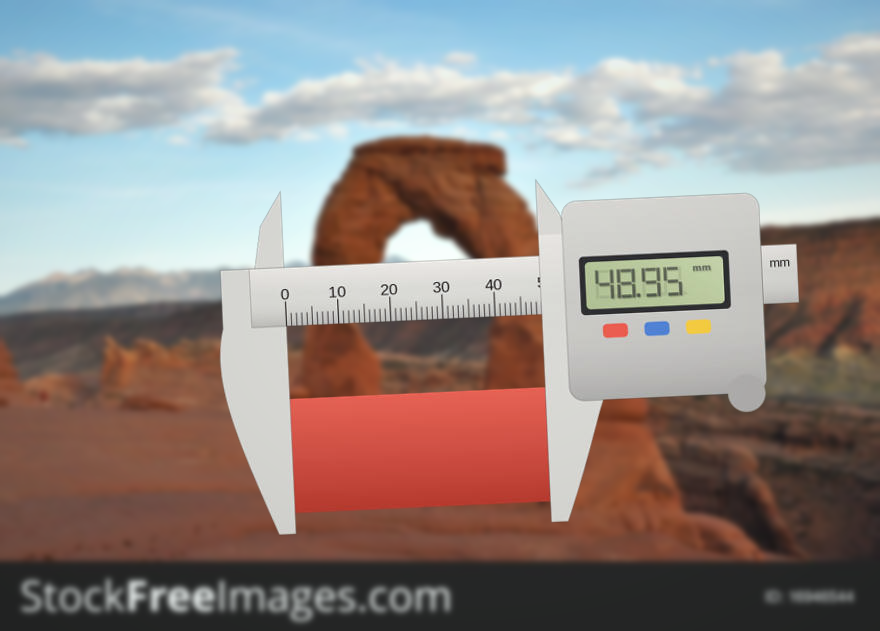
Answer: 48.95mm
